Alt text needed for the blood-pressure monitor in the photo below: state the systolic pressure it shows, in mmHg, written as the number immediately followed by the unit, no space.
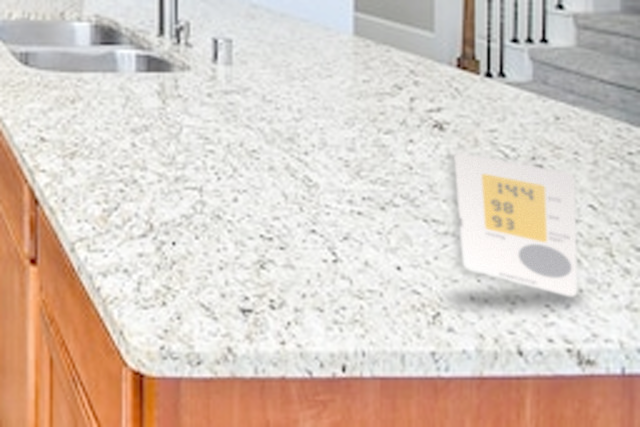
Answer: 144mmHg
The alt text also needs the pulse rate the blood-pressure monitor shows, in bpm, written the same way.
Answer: 93bpm
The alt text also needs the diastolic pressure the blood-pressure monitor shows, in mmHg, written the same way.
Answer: 98mmHg
